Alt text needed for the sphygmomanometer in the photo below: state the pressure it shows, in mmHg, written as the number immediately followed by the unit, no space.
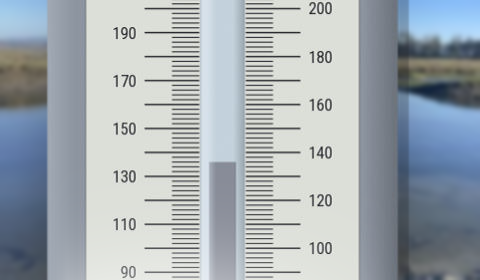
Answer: 136mmHg
